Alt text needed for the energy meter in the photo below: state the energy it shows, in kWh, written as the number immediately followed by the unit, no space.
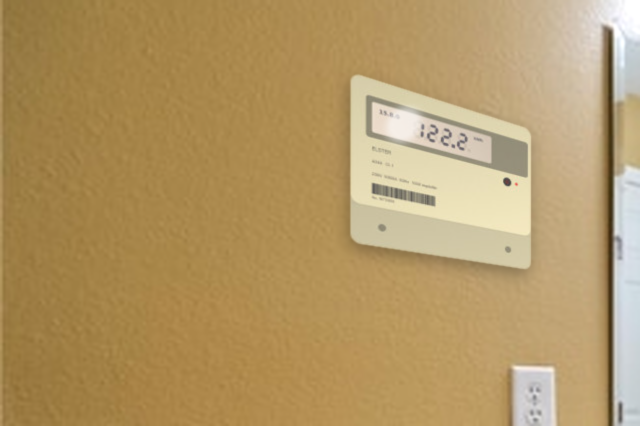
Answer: 122.2kWh
